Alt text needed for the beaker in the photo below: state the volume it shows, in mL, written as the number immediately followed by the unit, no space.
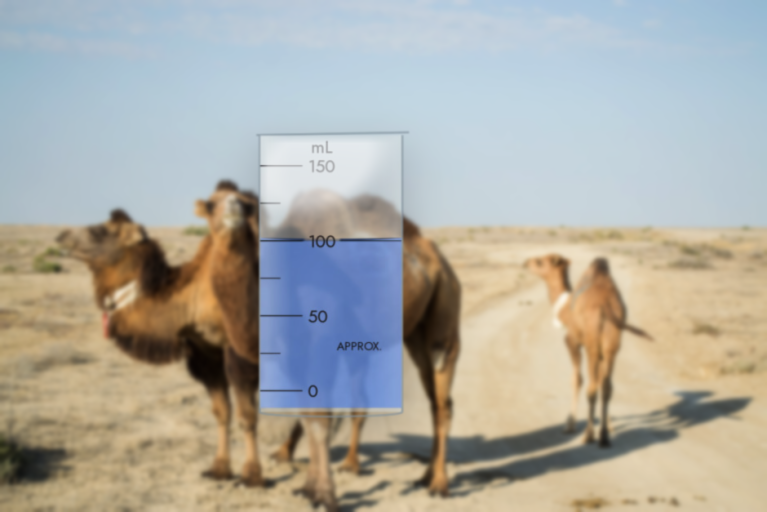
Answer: 100mL
